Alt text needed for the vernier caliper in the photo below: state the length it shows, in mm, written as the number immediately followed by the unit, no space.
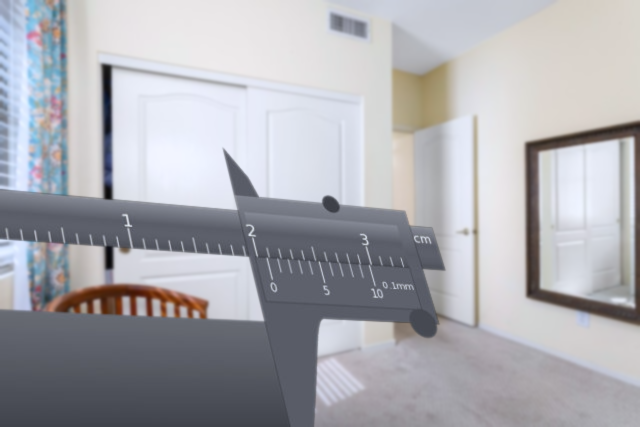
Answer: 20.8mm
